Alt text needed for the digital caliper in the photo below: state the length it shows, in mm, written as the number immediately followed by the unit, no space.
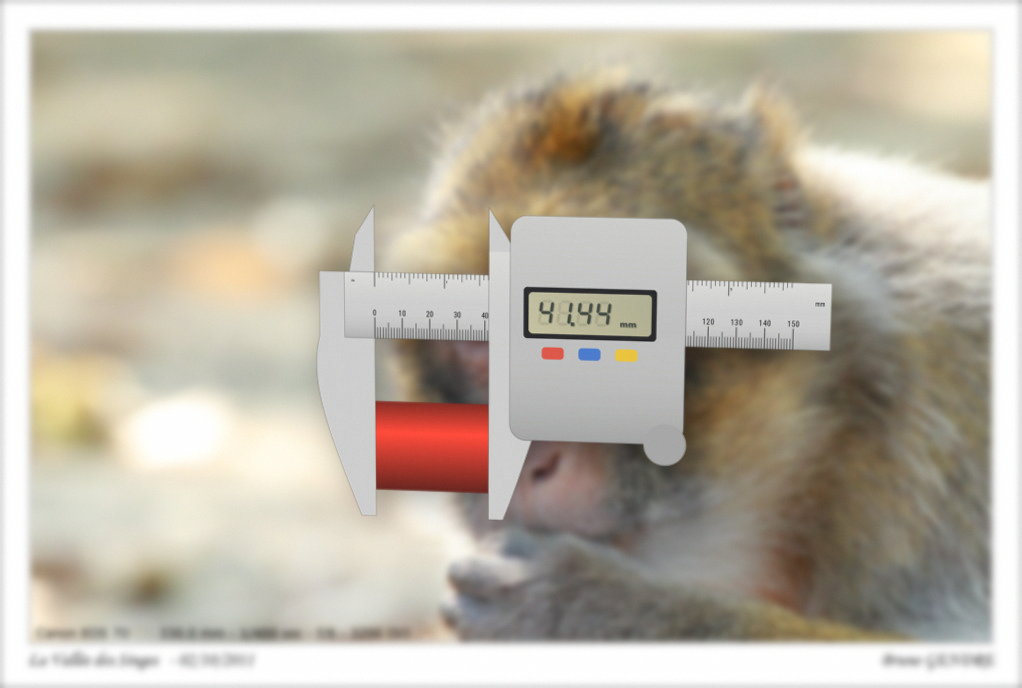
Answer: 41.44mm
